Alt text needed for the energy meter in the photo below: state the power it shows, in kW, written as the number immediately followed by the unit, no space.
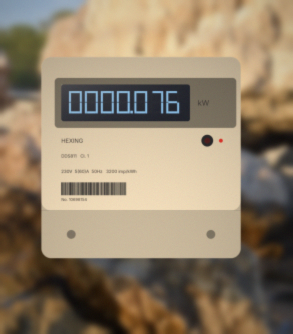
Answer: 0.076kW
